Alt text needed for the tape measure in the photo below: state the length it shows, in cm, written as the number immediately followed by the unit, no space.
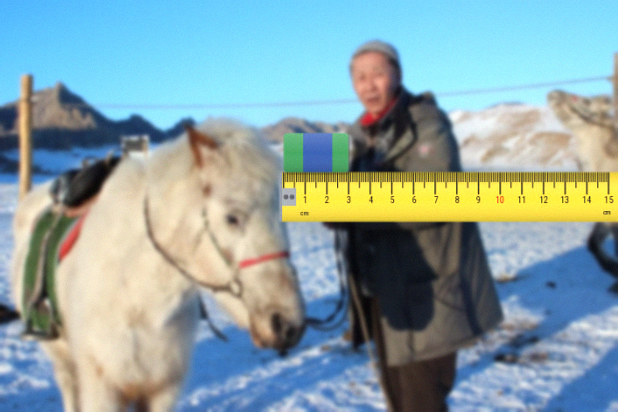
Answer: 3cm
